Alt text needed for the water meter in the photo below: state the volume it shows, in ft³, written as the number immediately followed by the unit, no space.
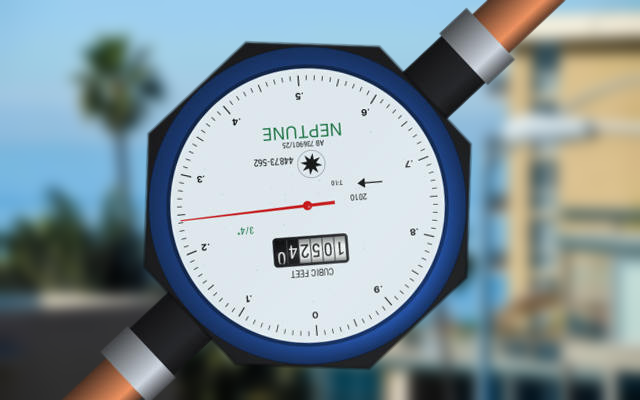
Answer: 105240.24ft³
